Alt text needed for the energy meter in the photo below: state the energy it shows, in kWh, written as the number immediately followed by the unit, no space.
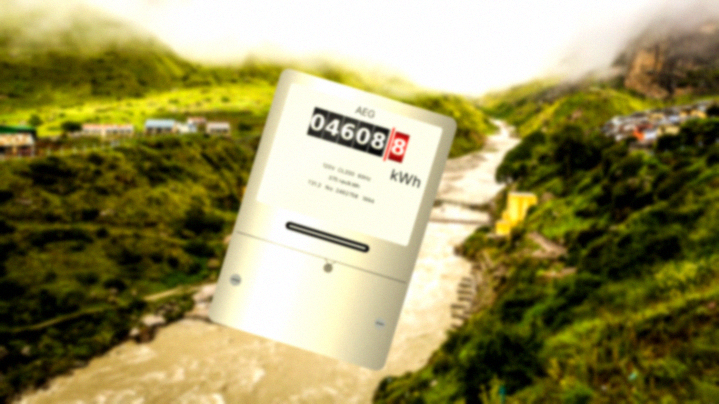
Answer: 4608.8kWh
